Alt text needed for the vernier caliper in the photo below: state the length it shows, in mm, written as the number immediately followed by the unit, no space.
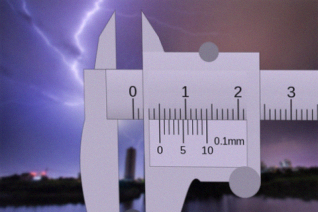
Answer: 5.0mm
